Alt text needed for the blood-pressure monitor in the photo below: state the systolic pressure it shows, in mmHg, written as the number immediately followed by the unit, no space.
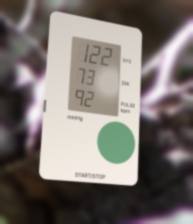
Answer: 122mmHg
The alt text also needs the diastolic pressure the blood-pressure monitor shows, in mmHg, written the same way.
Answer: 73mmHg
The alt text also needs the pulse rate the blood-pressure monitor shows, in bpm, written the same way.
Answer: 92bpm
